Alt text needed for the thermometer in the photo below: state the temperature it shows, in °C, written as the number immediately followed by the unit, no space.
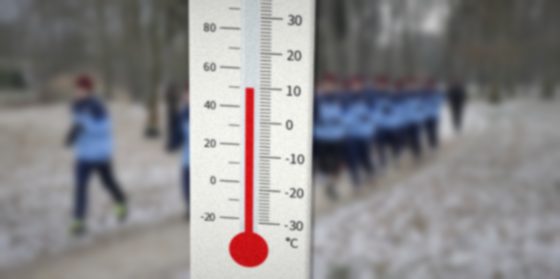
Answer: 10°C
